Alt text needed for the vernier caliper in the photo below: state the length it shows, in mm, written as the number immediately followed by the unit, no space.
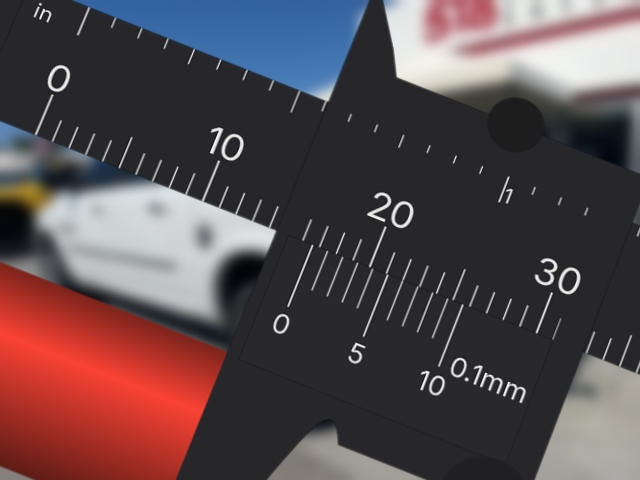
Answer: 16.6mm
